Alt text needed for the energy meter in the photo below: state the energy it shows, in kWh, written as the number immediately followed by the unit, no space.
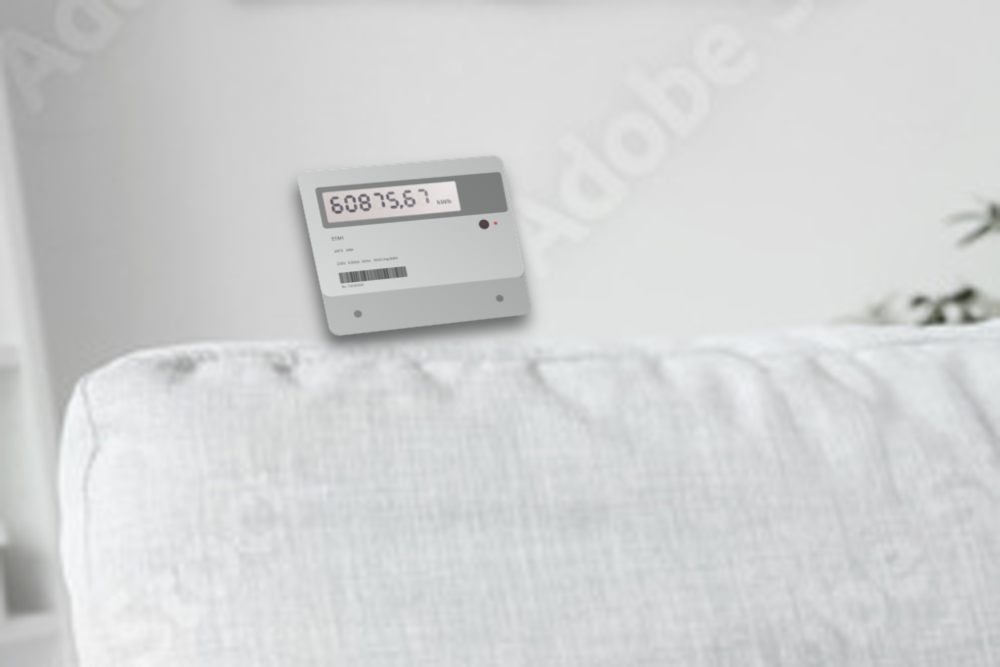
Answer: 60875.67kWh
